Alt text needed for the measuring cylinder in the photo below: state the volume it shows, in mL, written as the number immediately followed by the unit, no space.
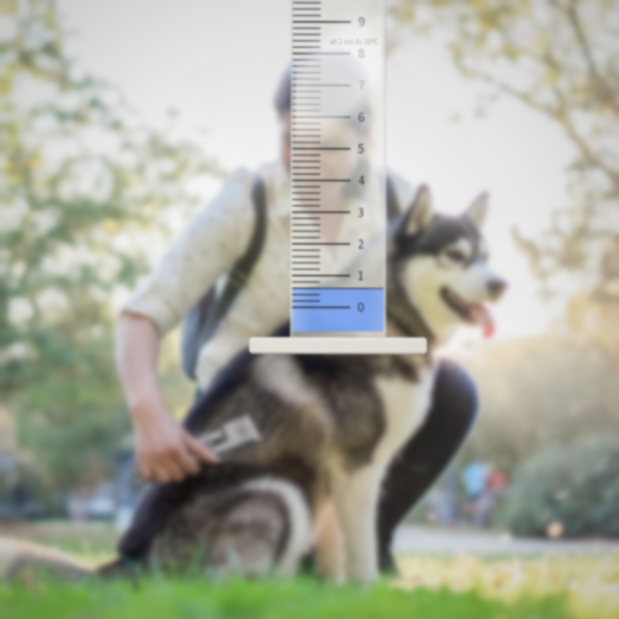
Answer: 0.6mL
